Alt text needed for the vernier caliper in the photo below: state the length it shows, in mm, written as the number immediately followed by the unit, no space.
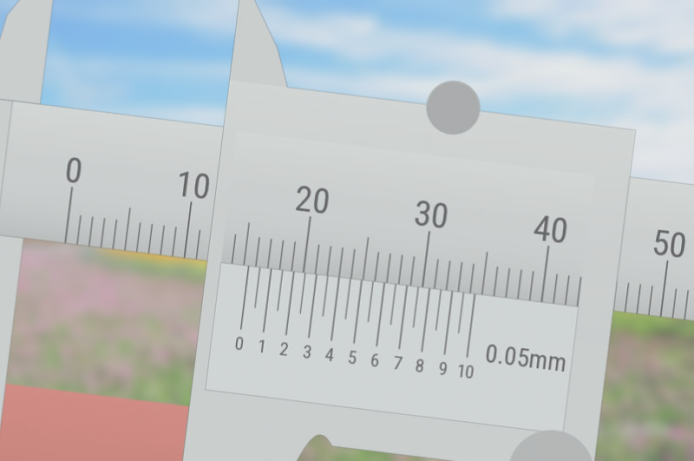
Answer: 15.4mm
